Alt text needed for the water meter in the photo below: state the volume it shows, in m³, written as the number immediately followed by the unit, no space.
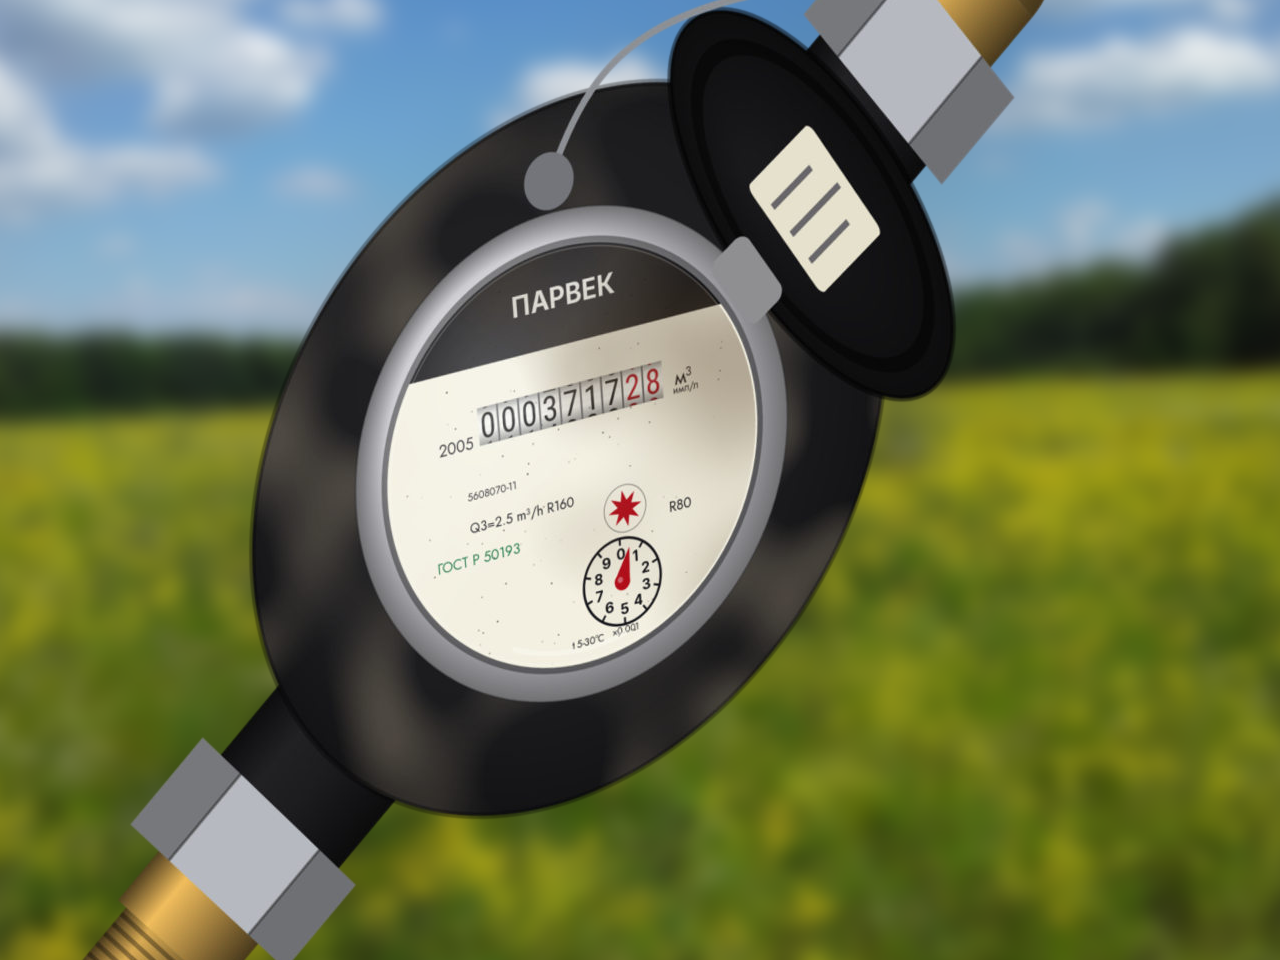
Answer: 3717.280m³
